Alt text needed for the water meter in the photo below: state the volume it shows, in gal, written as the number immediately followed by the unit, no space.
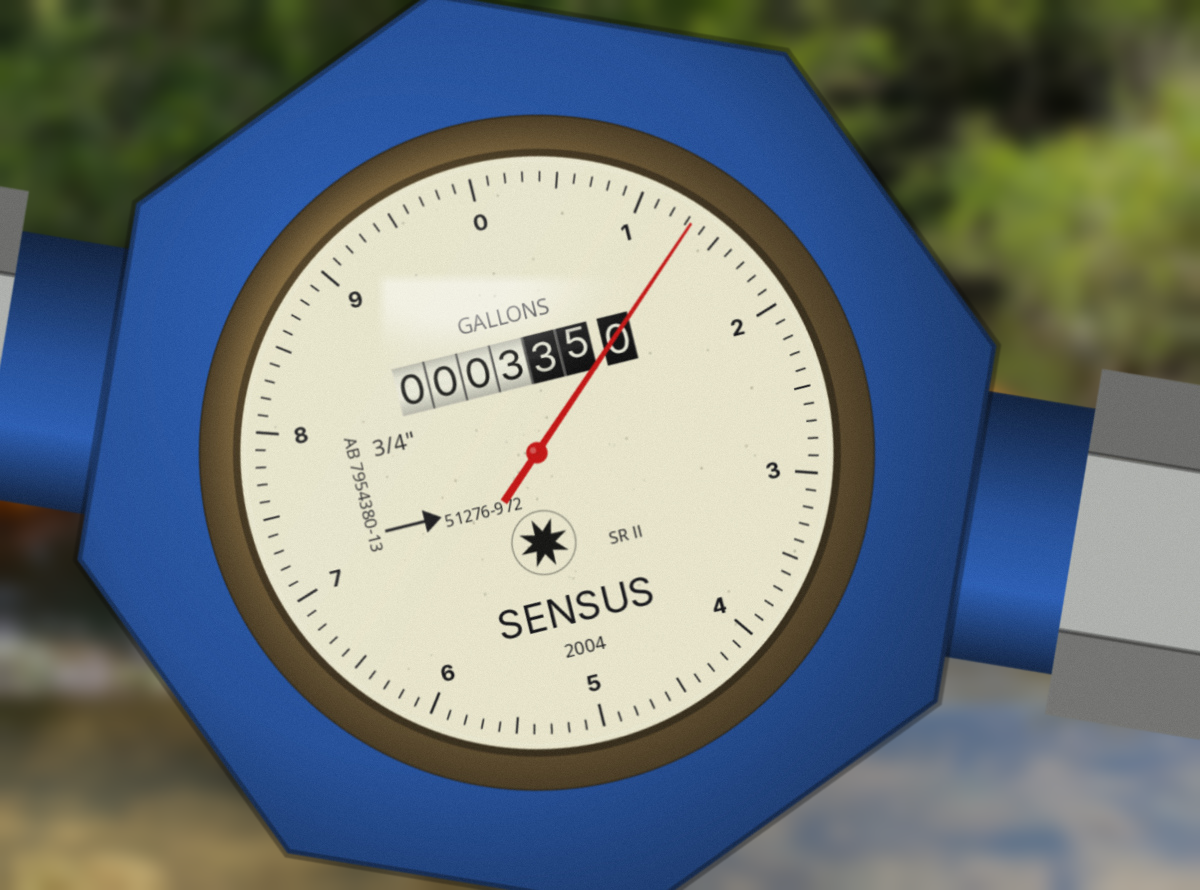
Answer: 3351.3gal
